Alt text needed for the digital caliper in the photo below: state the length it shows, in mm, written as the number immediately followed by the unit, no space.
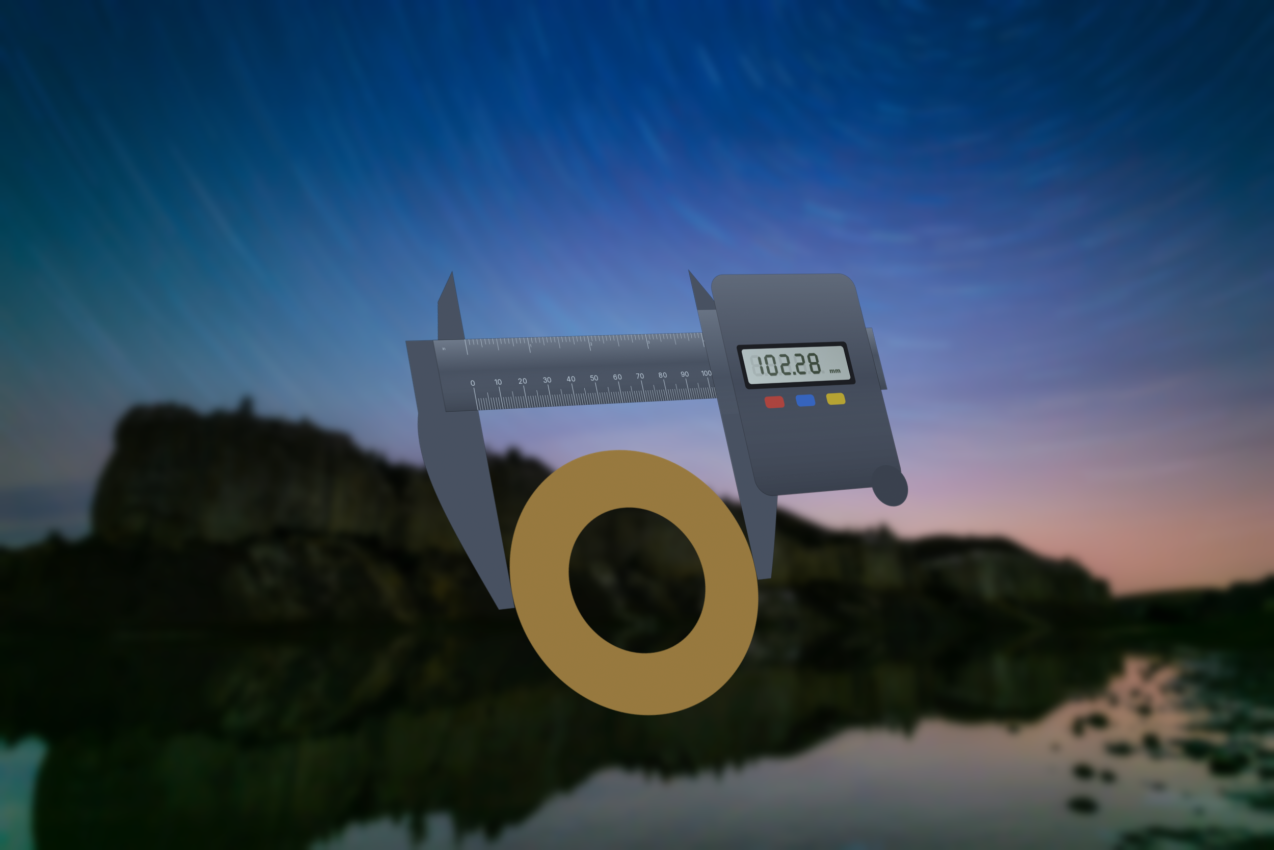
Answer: 102.28mm
